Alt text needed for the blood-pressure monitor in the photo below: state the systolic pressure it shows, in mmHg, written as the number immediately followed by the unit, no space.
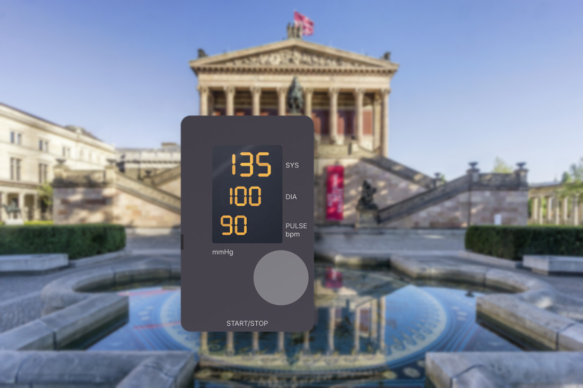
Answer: 135mmHg
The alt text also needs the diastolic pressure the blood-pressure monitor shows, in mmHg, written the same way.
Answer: 100mmHg
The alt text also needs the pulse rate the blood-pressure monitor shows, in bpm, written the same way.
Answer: 90bpm
